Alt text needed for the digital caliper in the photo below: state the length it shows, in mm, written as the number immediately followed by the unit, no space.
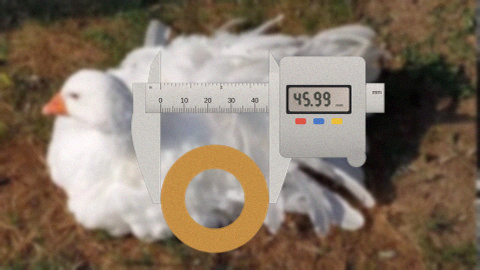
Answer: 45.99mm
